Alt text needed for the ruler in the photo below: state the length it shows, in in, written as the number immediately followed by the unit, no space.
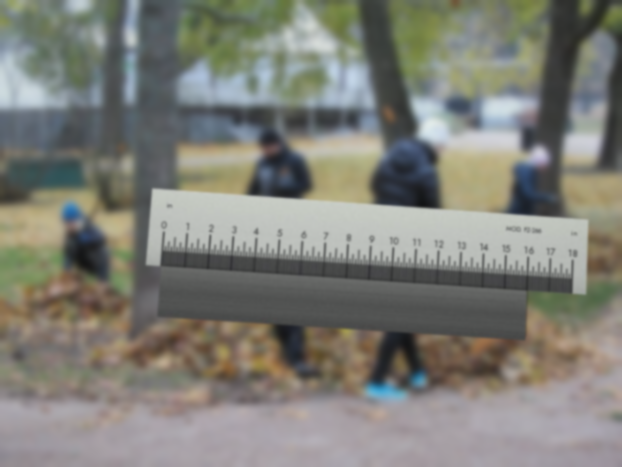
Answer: 16in
